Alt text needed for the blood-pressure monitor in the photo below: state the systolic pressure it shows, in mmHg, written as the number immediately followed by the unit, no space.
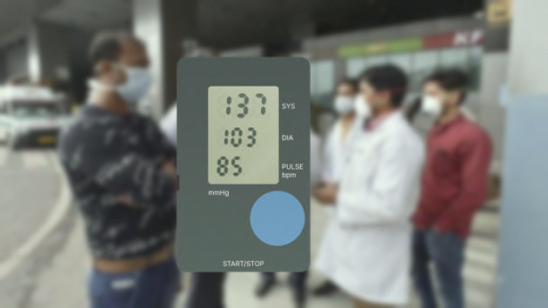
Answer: 137mmHg
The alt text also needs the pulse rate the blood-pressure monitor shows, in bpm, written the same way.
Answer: 85bpm
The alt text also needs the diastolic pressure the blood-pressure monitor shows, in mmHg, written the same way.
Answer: 103mmHg
